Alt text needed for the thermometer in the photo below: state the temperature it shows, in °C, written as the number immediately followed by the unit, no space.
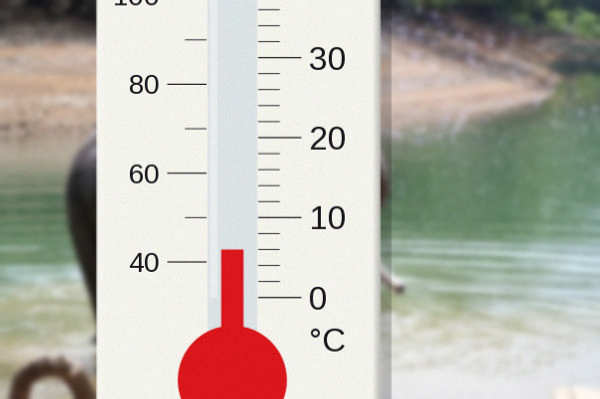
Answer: 6°C
